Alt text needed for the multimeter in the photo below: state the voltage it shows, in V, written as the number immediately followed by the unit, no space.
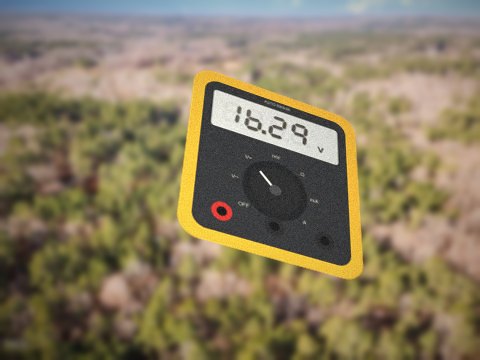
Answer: 16.29V
